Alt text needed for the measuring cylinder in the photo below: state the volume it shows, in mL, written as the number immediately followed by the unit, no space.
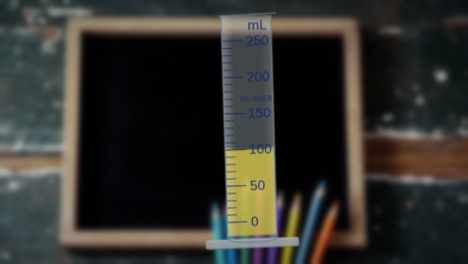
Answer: 100mL
